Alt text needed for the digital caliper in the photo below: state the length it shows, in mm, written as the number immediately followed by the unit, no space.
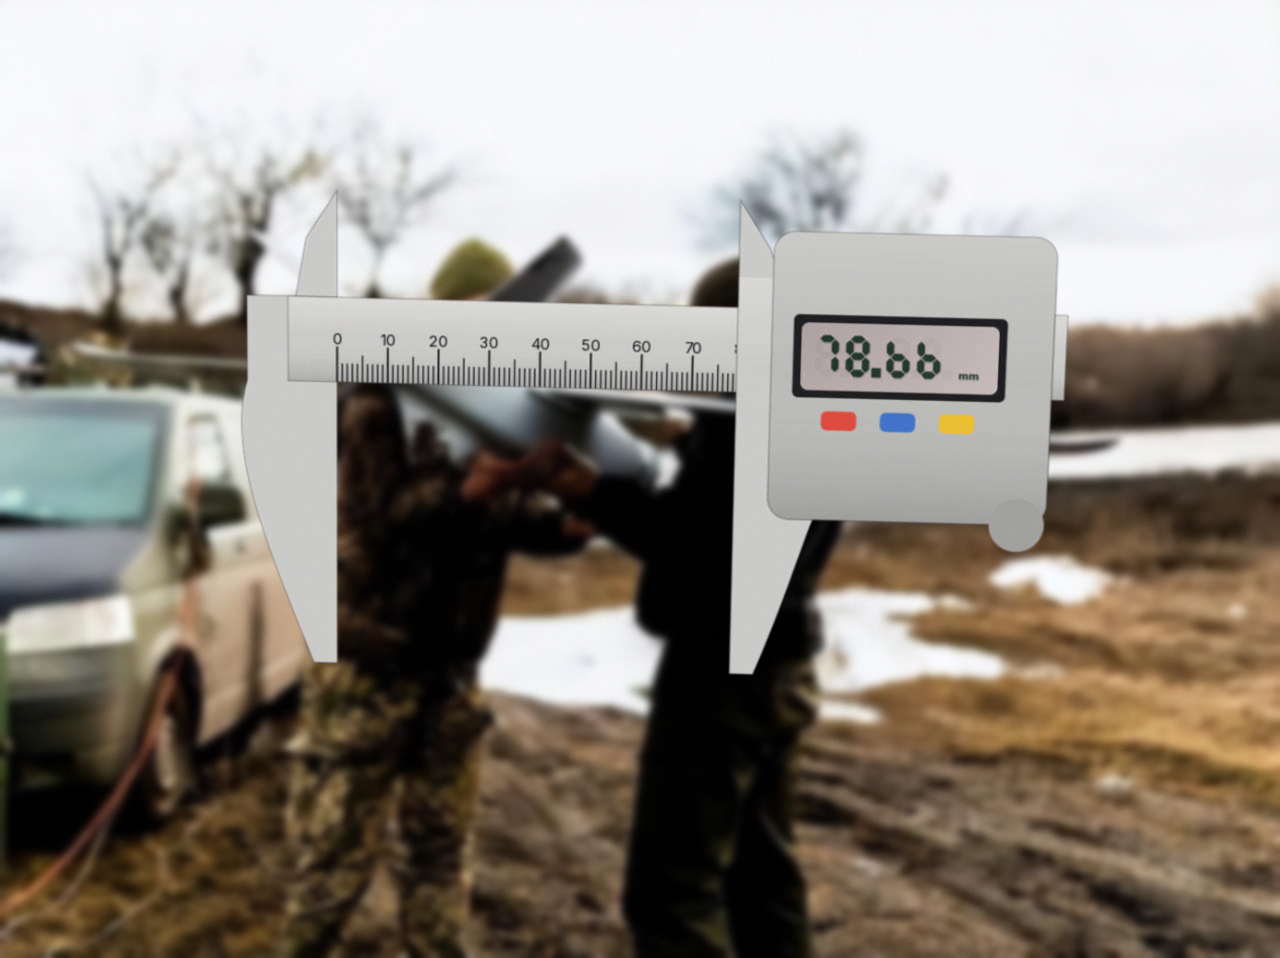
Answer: 78.66mm
